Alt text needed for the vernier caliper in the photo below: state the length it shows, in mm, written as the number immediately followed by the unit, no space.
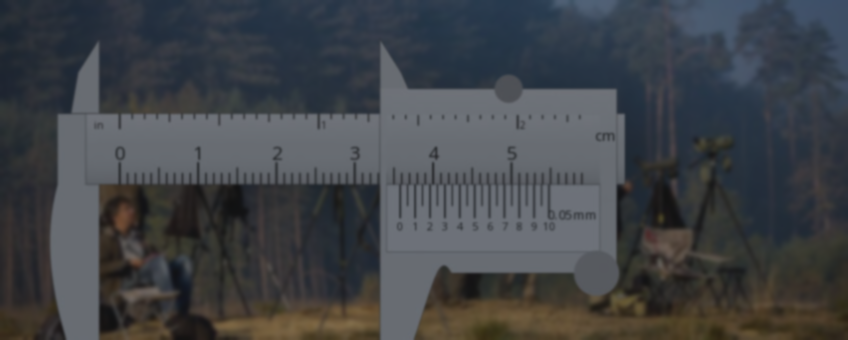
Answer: 35.8mm
